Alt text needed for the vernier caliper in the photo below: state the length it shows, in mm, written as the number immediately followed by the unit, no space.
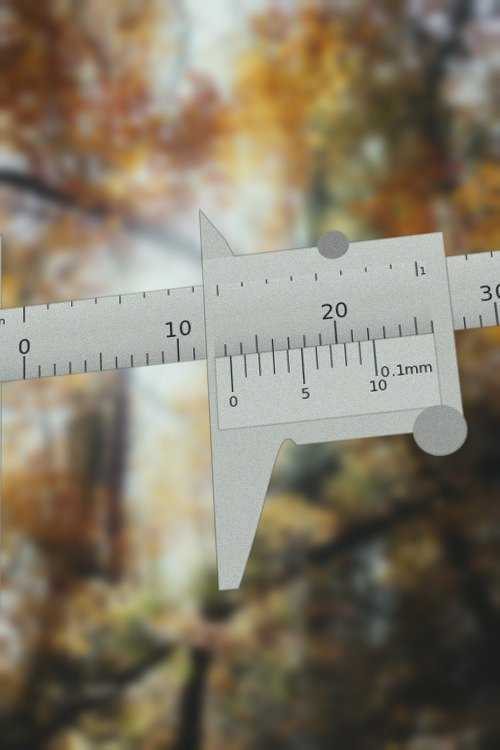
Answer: 13.3mm
